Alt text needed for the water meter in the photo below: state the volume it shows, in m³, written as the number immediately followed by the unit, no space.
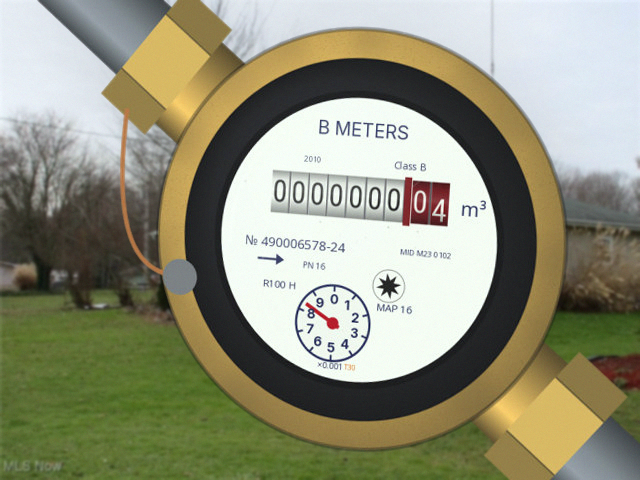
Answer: 0.038m³
